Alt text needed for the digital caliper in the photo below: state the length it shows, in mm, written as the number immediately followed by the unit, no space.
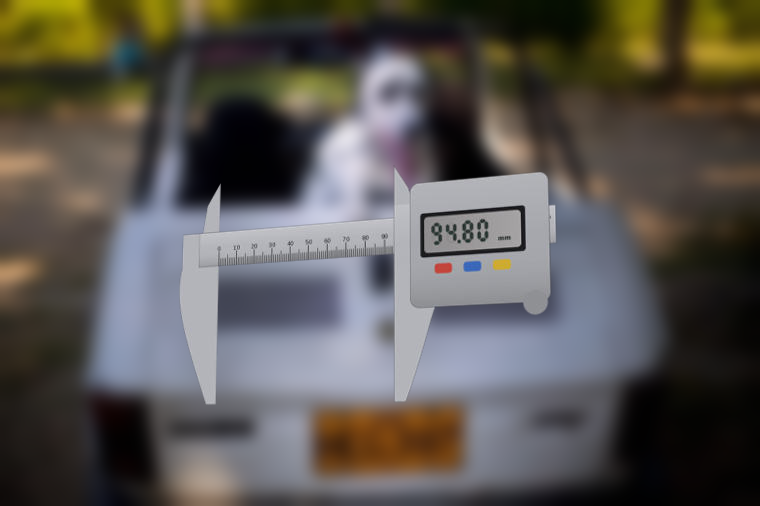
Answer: 94.80mm
